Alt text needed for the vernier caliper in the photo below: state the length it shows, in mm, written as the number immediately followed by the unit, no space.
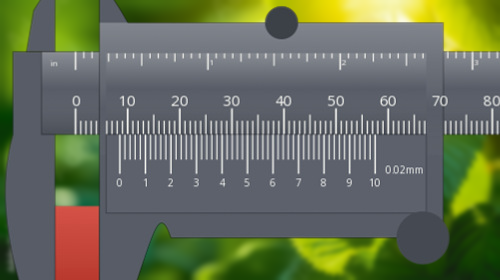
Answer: 8.5mm
